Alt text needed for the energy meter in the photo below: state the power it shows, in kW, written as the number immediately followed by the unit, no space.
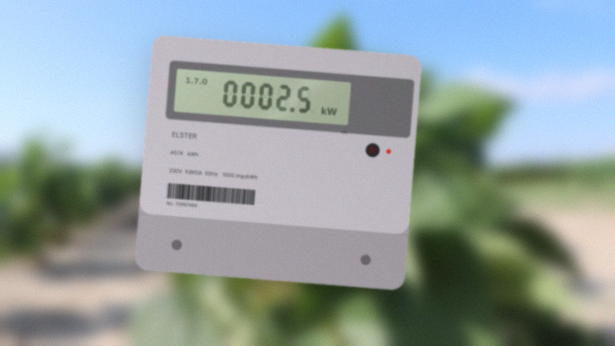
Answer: 2.5kW
